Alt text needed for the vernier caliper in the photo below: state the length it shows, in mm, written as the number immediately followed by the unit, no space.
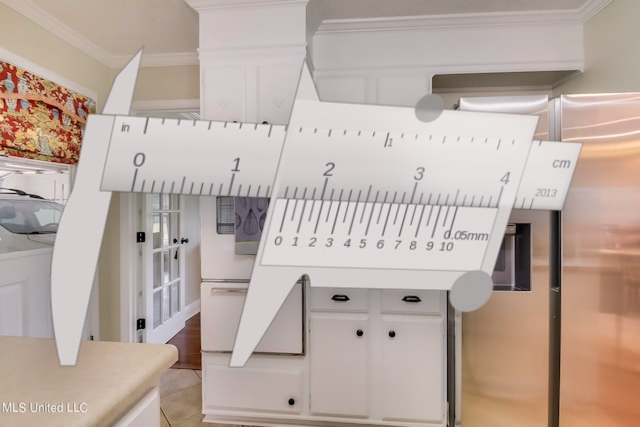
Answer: 16.4mm
